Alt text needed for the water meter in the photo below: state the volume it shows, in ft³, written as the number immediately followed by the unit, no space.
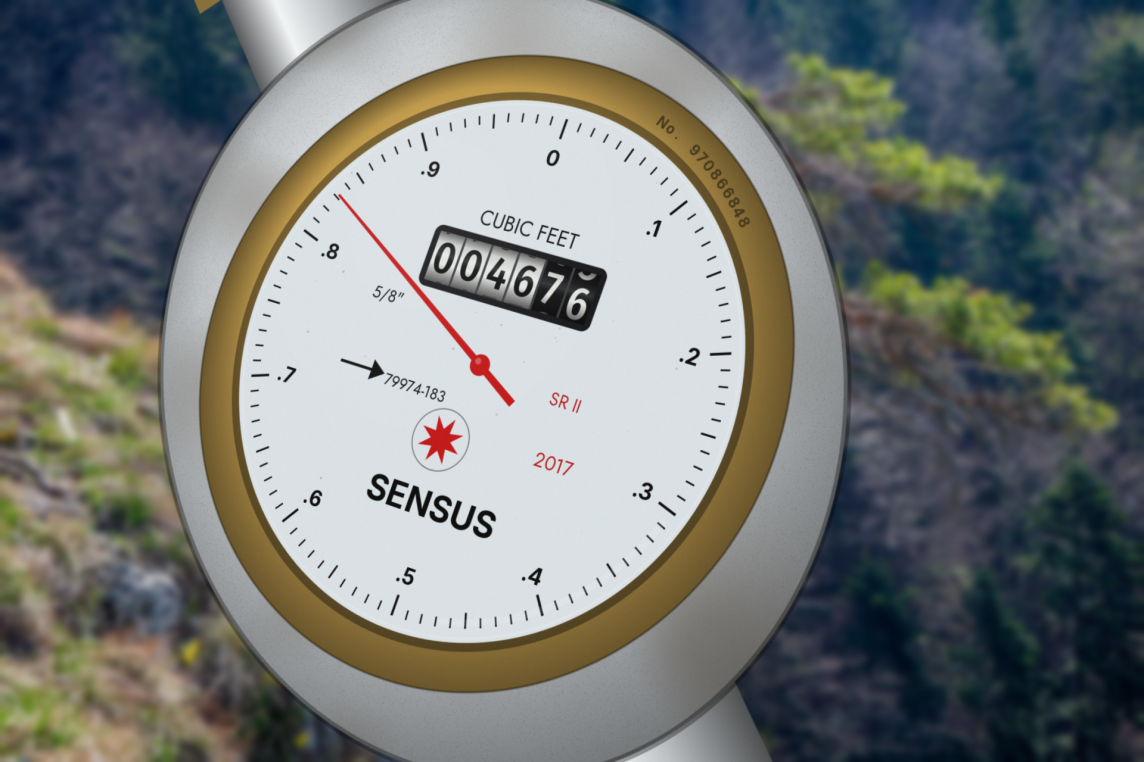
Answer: 4675.83ft³
